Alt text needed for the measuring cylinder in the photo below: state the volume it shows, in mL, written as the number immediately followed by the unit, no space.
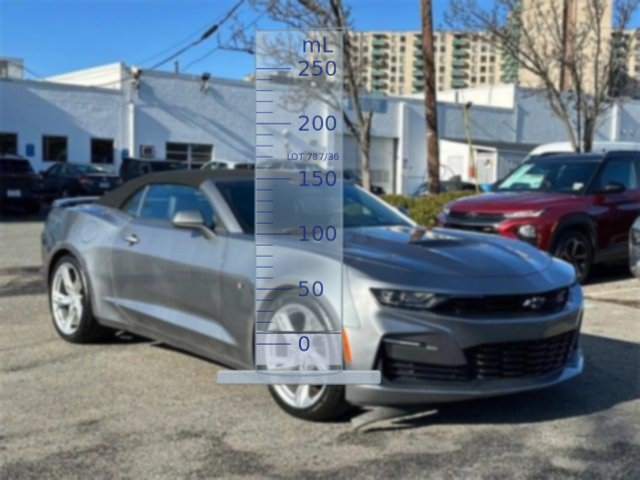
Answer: 10mL
